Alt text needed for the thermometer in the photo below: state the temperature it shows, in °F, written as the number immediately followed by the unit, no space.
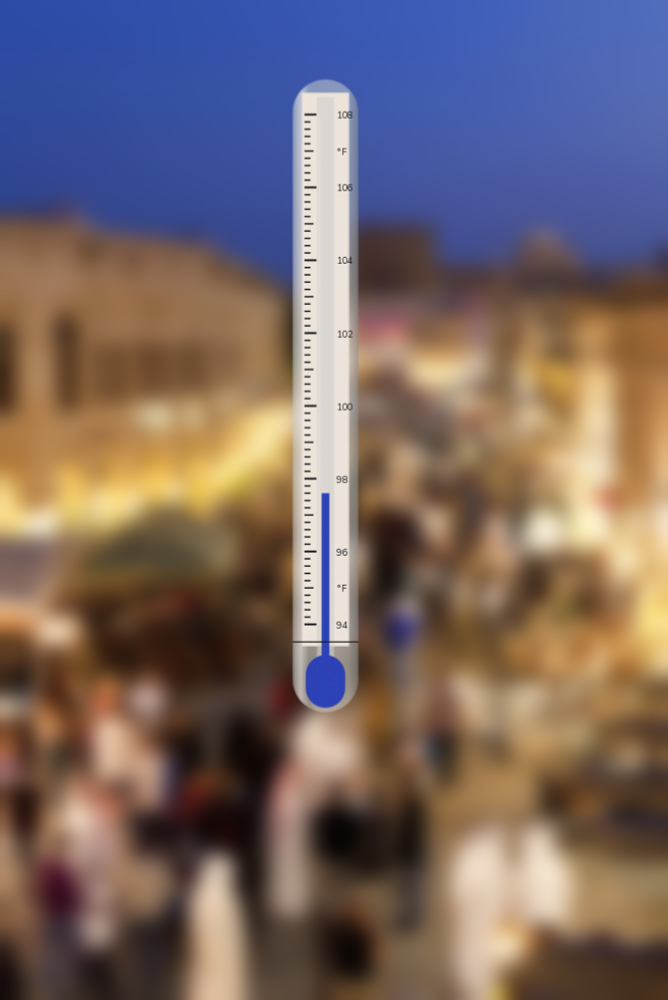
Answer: 97.6°F
